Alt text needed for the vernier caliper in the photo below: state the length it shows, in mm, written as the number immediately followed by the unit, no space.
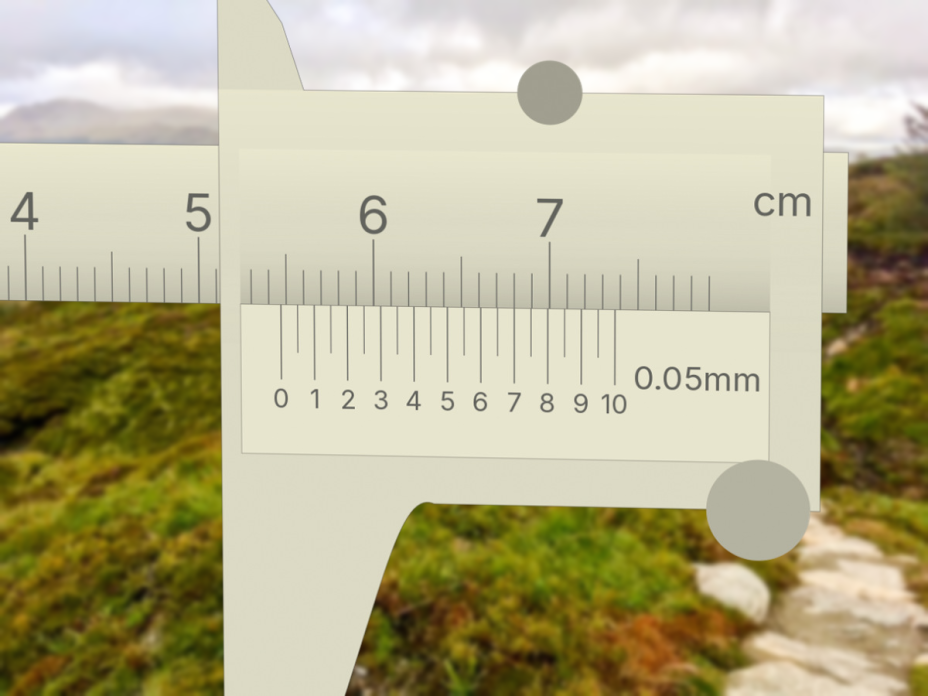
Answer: 54.7mm
